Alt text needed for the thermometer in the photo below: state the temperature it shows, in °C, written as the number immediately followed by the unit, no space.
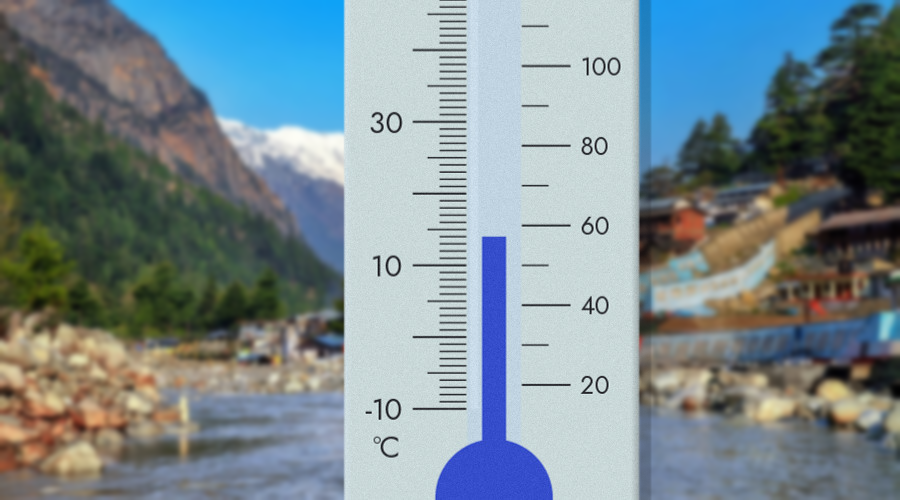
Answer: 14°C
